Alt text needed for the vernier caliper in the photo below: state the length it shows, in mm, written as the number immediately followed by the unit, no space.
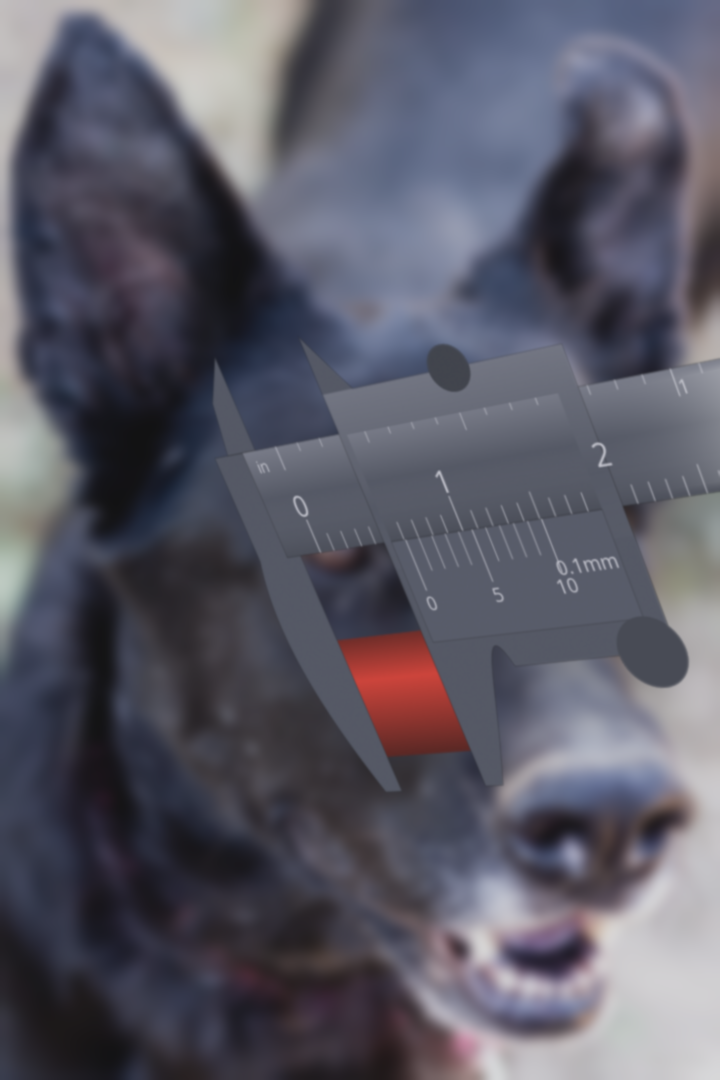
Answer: 6.1mm
